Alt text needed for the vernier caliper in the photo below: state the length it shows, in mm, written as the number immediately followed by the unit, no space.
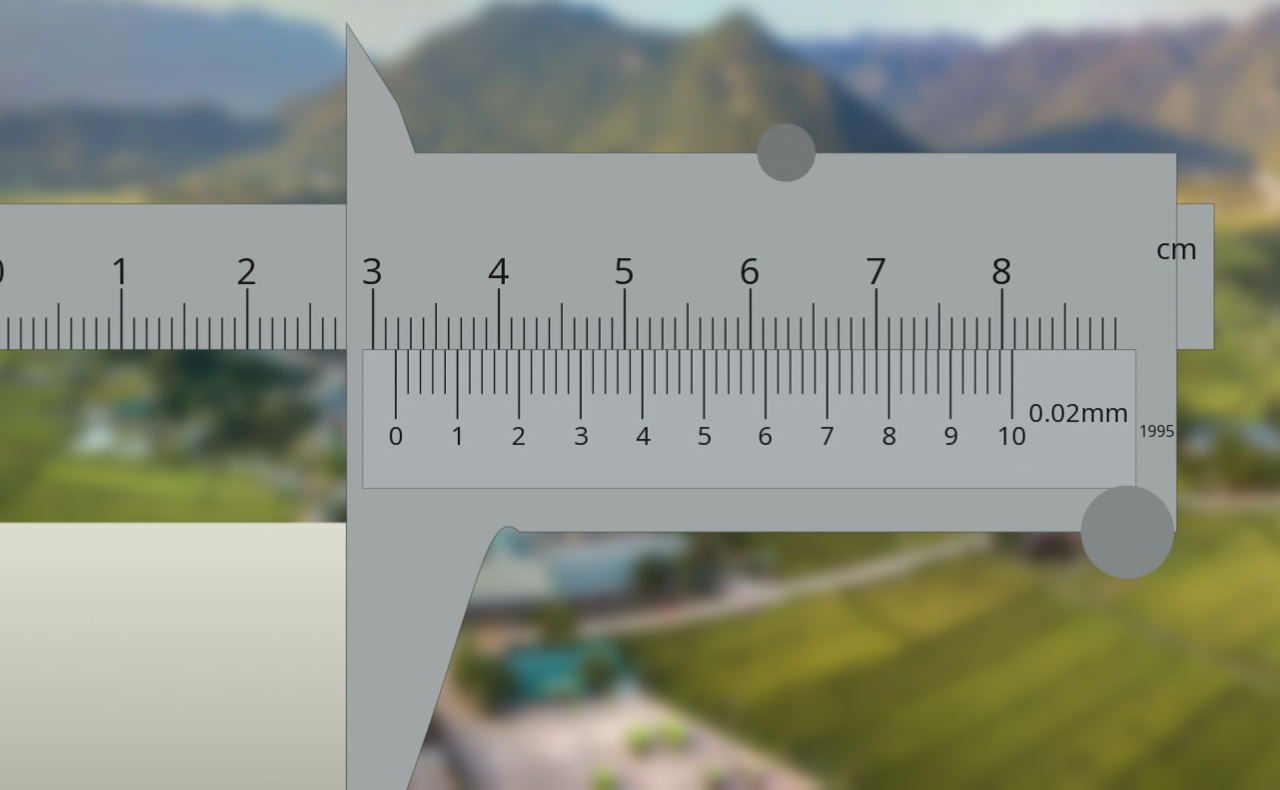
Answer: 31.8mm
